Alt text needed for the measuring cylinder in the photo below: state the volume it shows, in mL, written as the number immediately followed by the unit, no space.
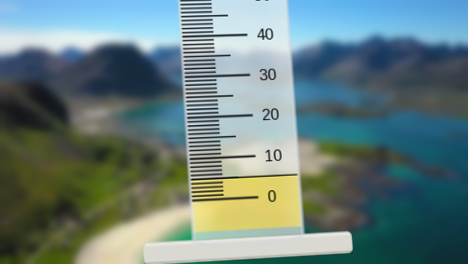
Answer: 5mL
